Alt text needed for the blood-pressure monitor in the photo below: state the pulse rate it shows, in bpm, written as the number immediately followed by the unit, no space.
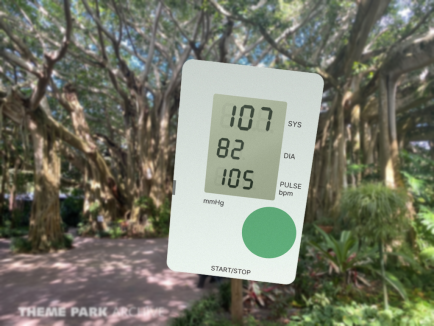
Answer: 105bpm
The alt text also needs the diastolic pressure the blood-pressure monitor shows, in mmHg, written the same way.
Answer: 82mmHg
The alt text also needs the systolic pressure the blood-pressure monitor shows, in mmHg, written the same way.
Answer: 107mmHg
